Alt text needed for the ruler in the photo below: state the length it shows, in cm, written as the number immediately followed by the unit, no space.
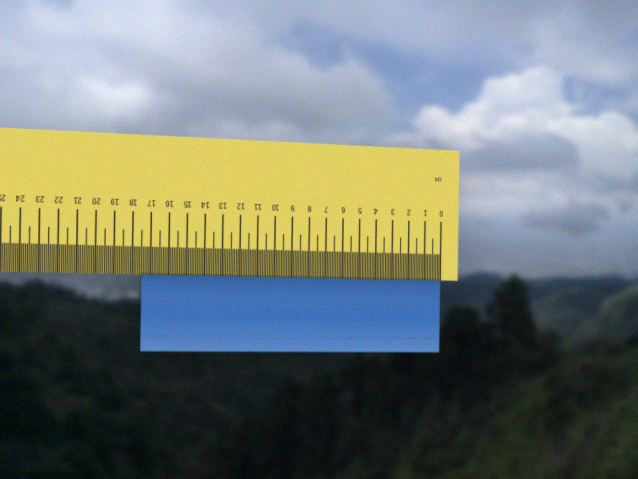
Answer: 17.5cm
